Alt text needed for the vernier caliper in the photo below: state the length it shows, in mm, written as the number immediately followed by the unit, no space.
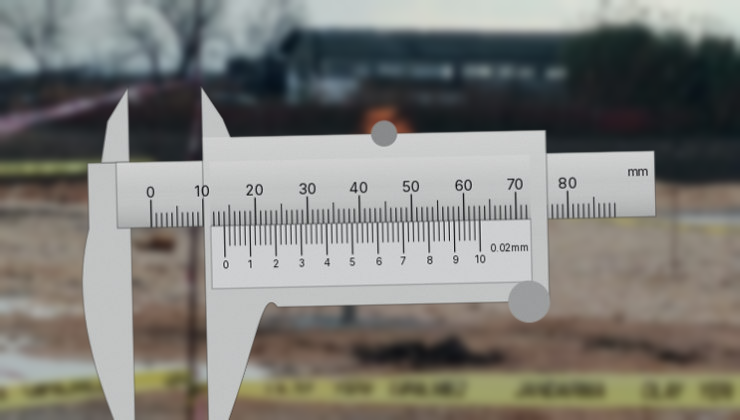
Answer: 14.0mm
